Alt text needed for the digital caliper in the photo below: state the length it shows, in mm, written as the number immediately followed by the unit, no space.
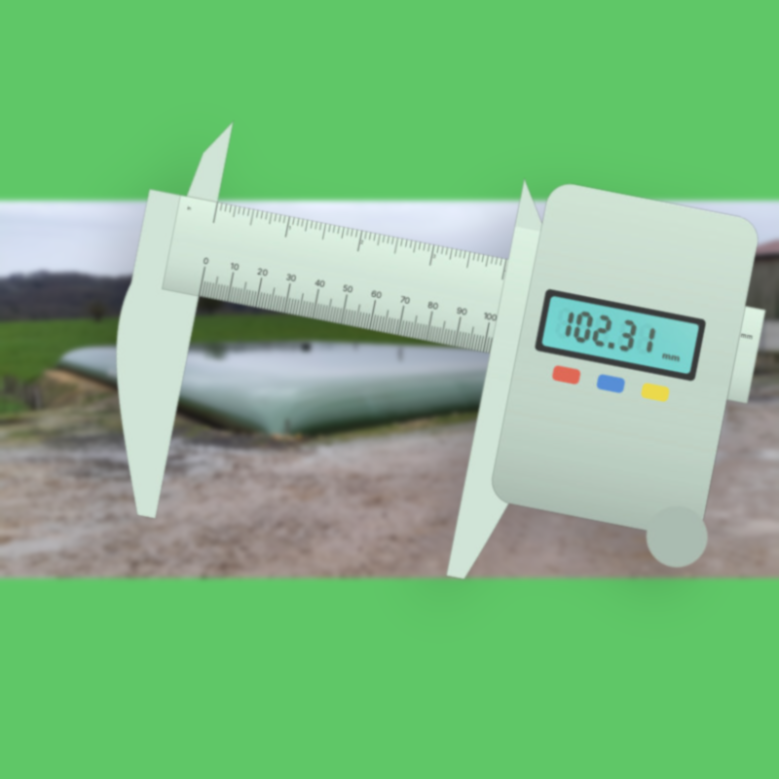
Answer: 102.31mm
